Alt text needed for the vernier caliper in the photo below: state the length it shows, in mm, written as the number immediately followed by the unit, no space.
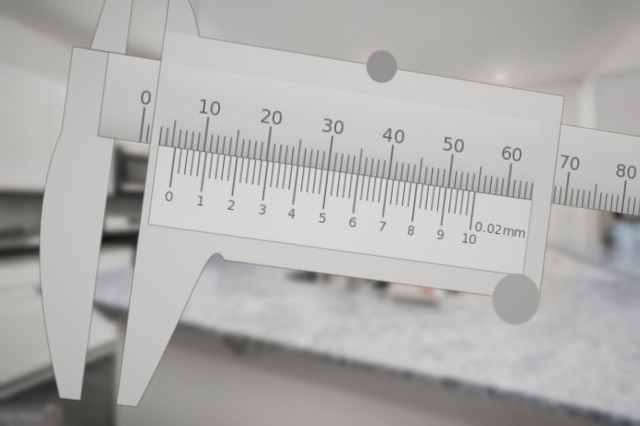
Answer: 5.5mm
